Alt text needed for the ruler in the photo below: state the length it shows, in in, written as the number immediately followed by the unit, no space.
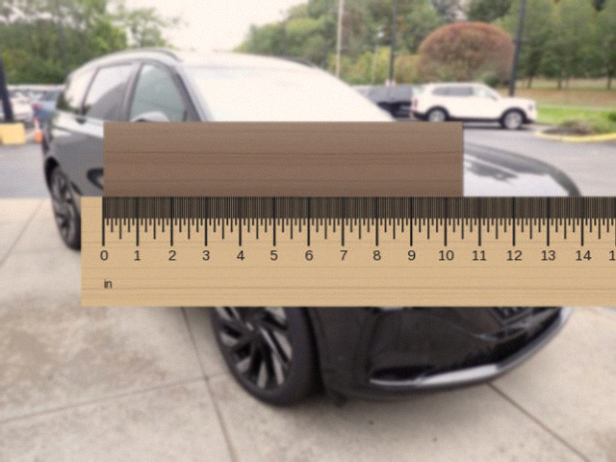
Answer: 10.5in
